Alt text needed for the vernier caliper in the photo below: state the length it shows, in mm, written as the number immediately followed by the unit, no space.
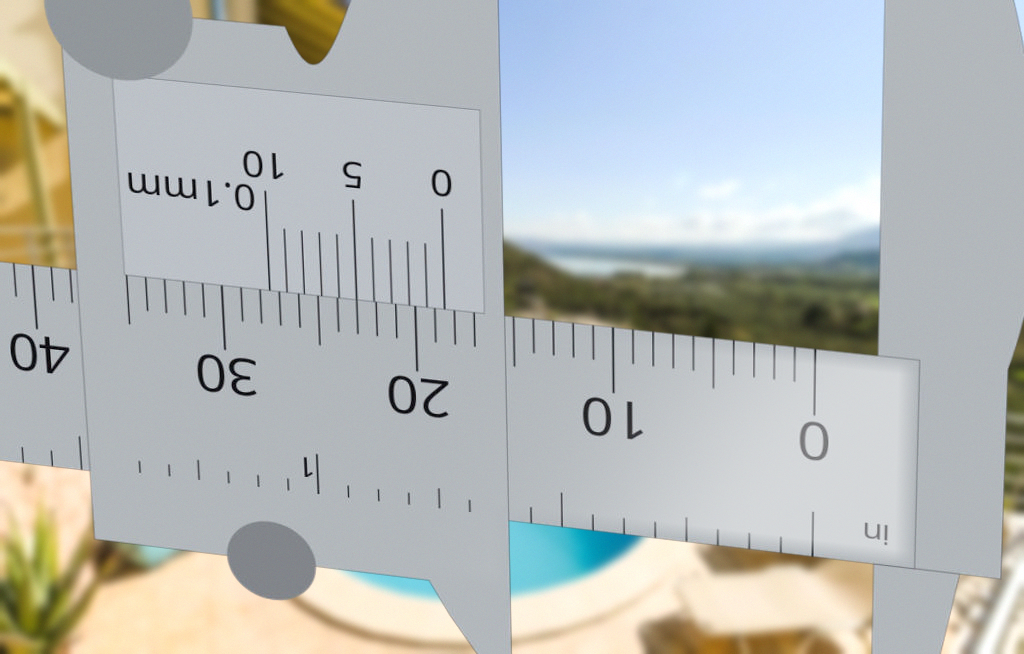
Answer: 18.5mm
